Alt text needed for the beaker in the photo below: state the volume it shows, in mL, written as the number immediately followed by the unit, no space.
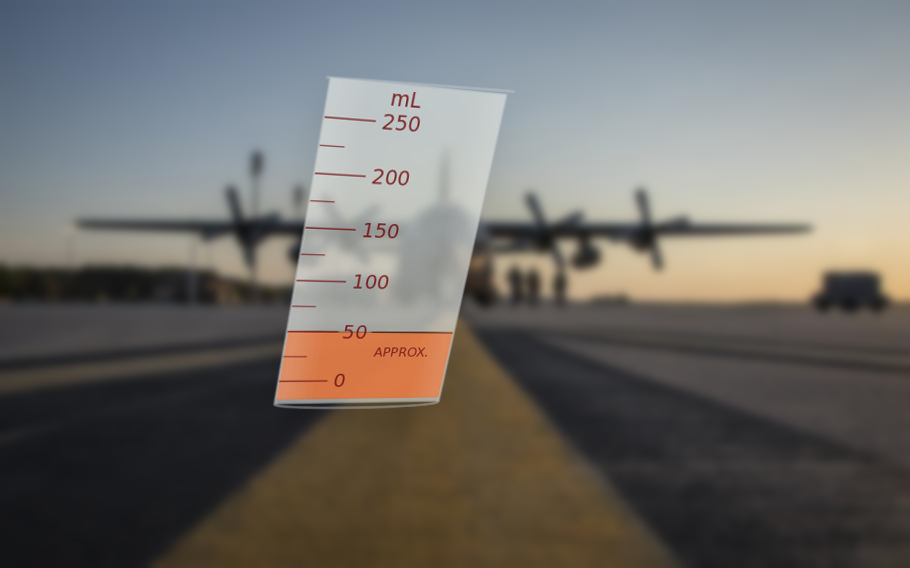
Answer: 50mL
